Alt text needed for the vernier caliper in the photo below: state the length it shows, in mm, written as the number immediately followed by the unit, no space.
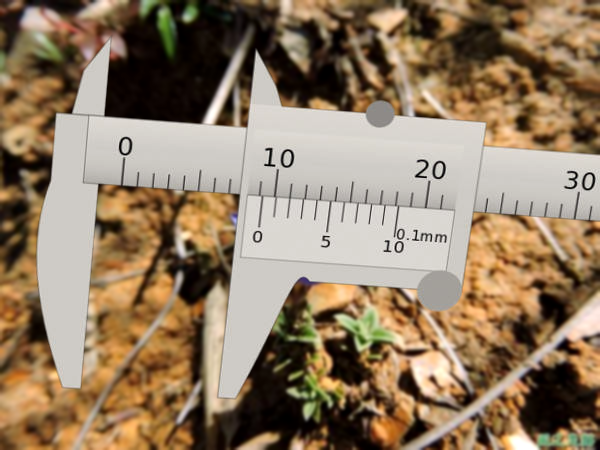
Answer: 9.2mm
